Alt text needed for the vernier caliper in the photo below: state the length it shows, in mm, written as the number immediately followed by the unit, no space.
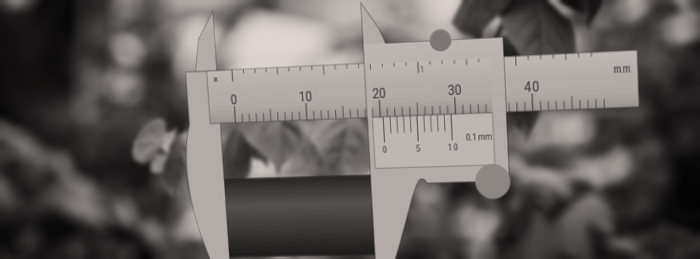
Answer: 20.4mm
